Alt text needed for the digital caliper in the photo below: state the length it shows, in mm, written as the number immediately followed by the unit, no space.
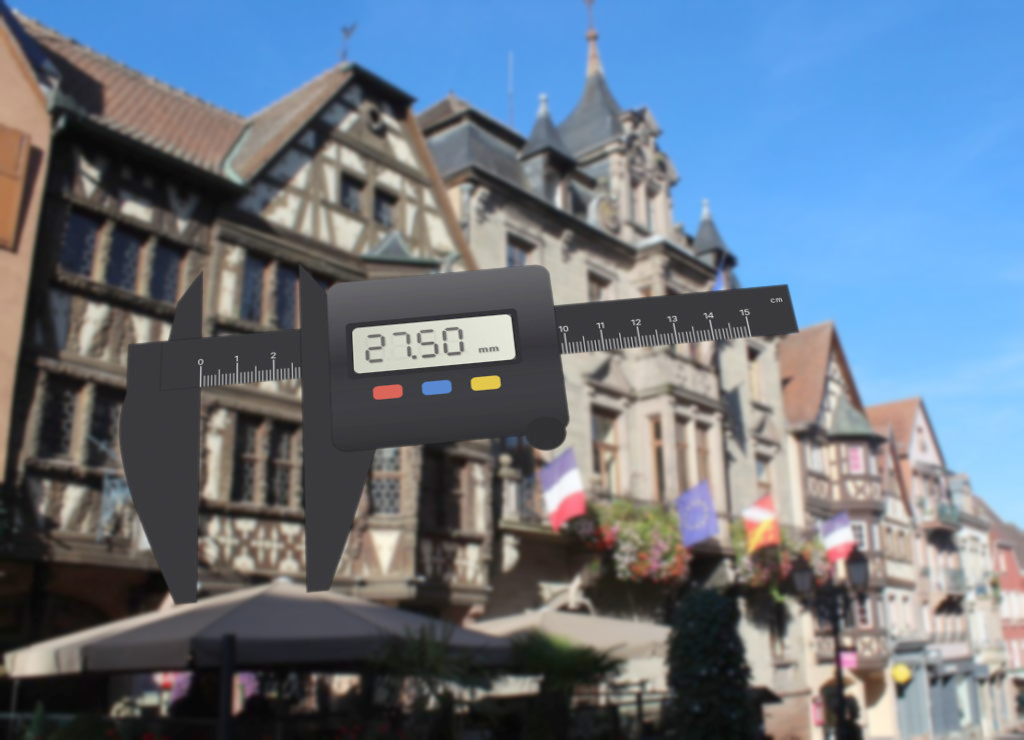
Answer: 27.50mm
